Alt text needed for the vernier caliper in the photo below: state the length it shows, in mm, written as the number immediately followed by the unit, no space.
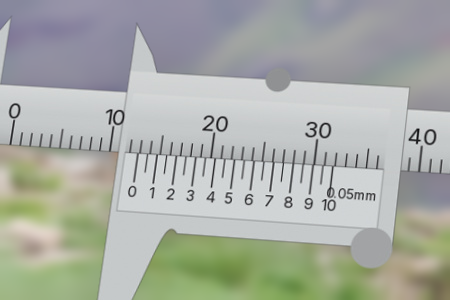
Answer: 12.8mm
